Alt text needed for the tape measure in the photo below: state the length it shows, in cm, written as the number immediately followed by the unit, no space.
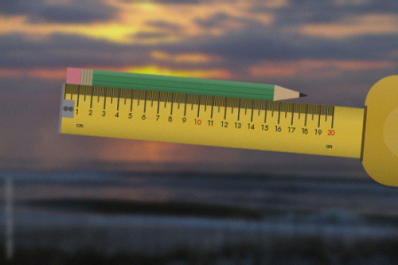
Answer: 18cm
